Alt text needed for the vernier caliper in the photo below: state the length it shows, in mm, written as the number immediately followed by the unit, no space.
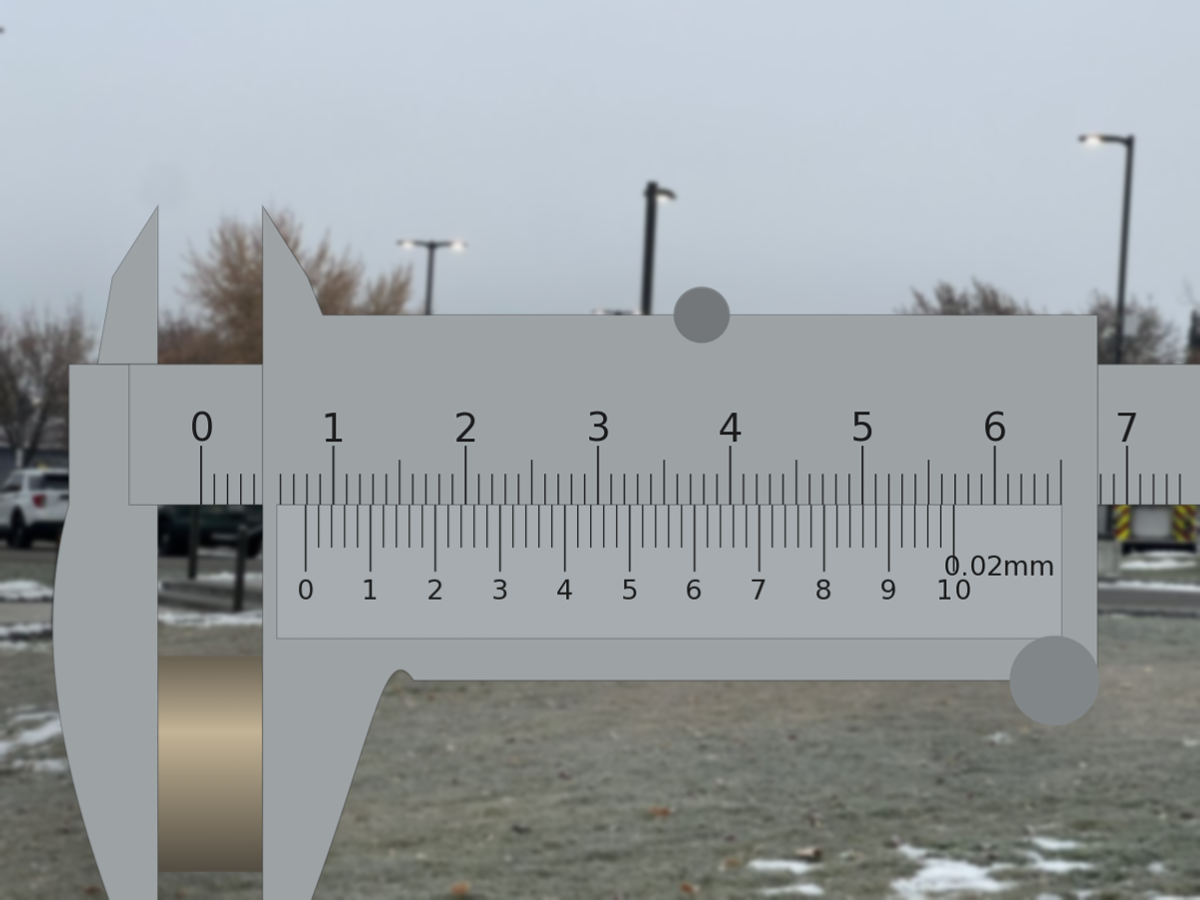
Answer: 7.9mm
